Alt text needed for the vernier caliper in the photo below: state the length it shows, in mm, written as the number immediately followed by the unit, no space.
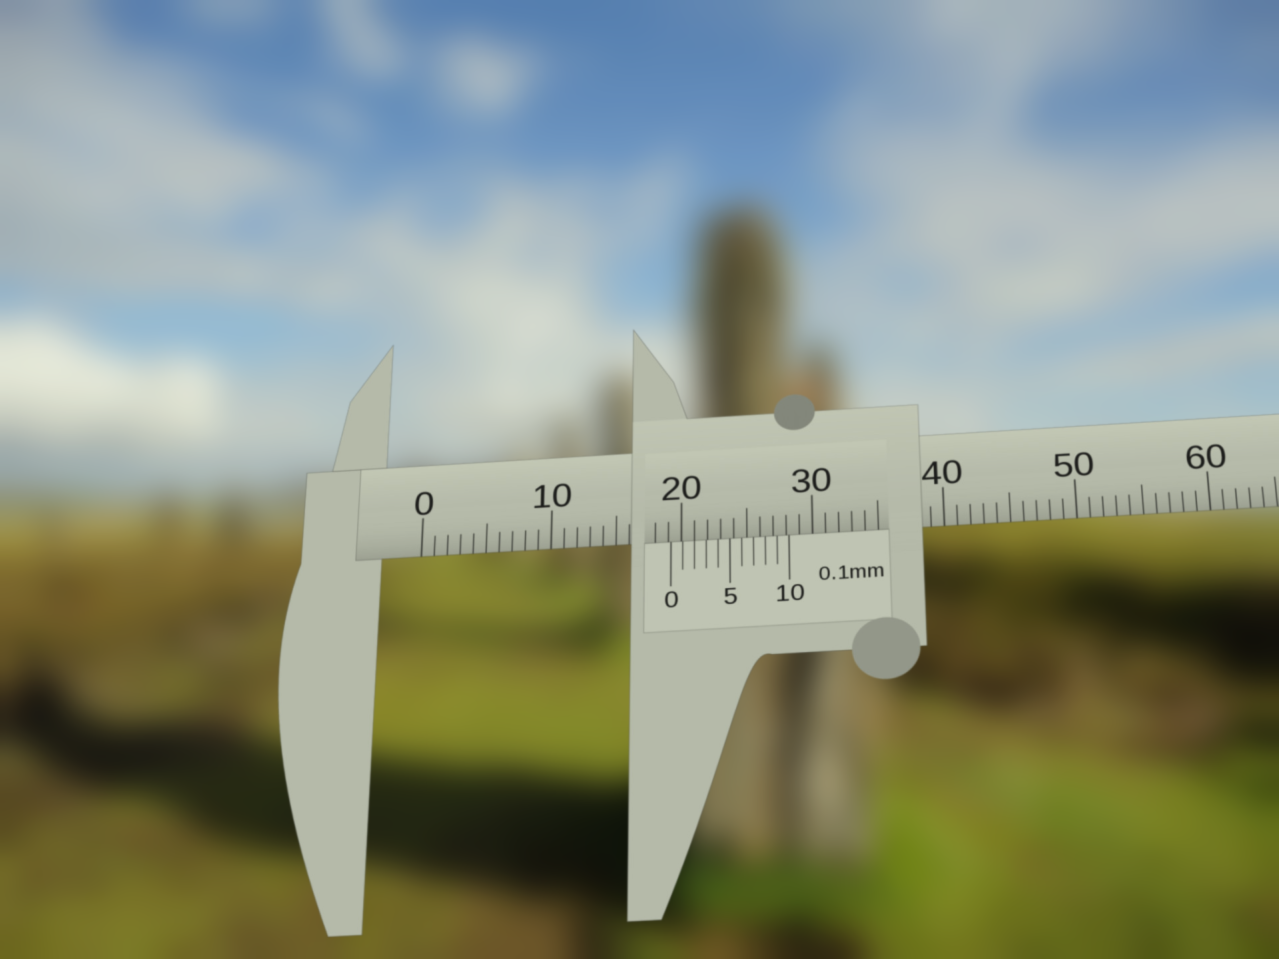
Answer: 19.2mm
